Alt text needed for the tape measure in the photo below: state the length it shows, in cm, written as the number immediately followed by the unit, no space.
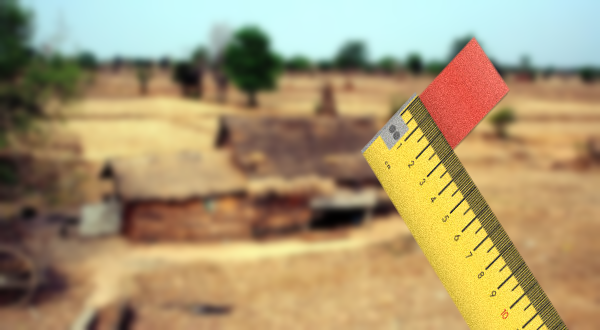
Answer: 3cm
